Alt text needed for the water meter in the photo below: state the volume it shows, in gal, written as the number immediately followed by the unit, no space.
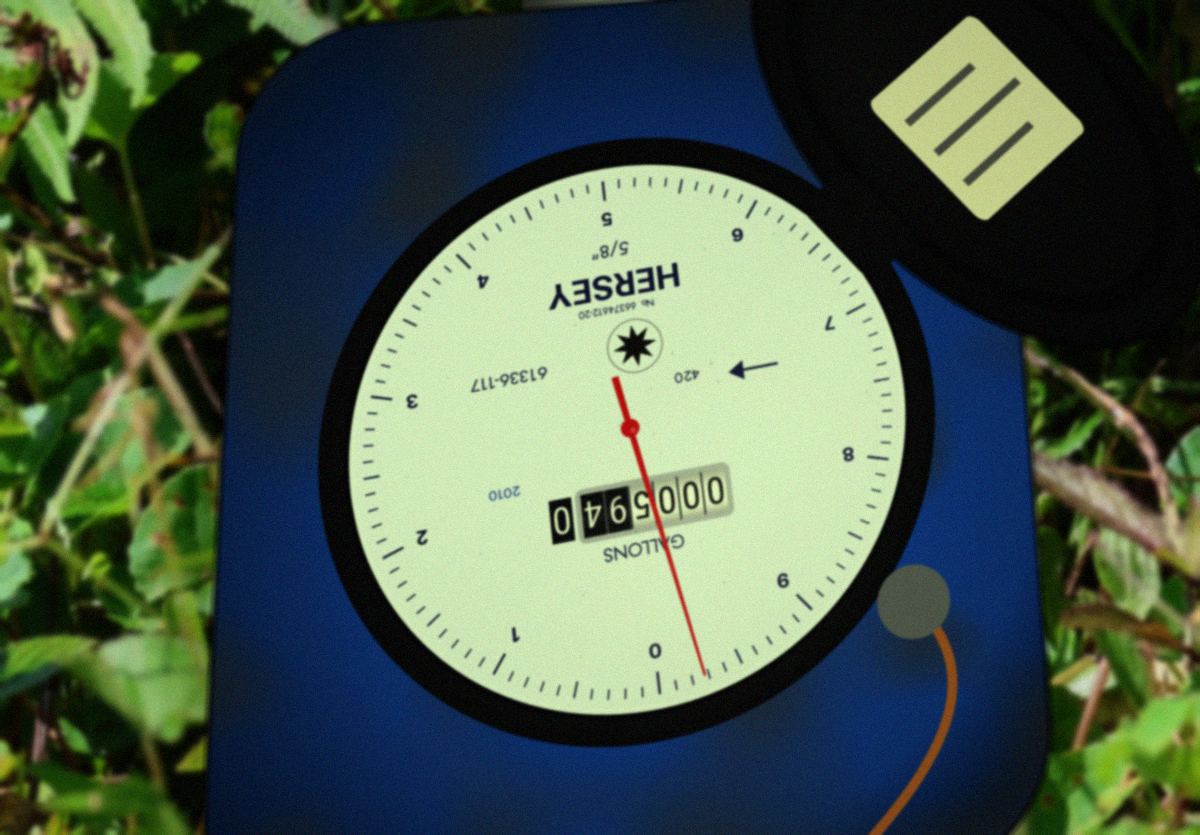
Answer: 5939.7gal
